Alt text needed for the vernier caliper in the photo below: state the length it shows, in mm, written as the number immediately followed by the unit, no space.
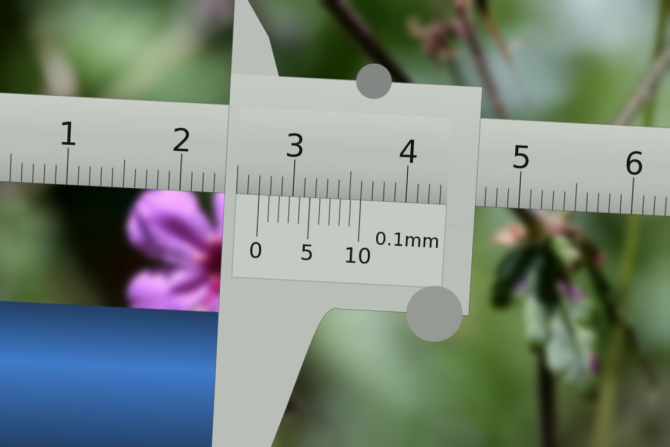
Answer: 27.0mm
